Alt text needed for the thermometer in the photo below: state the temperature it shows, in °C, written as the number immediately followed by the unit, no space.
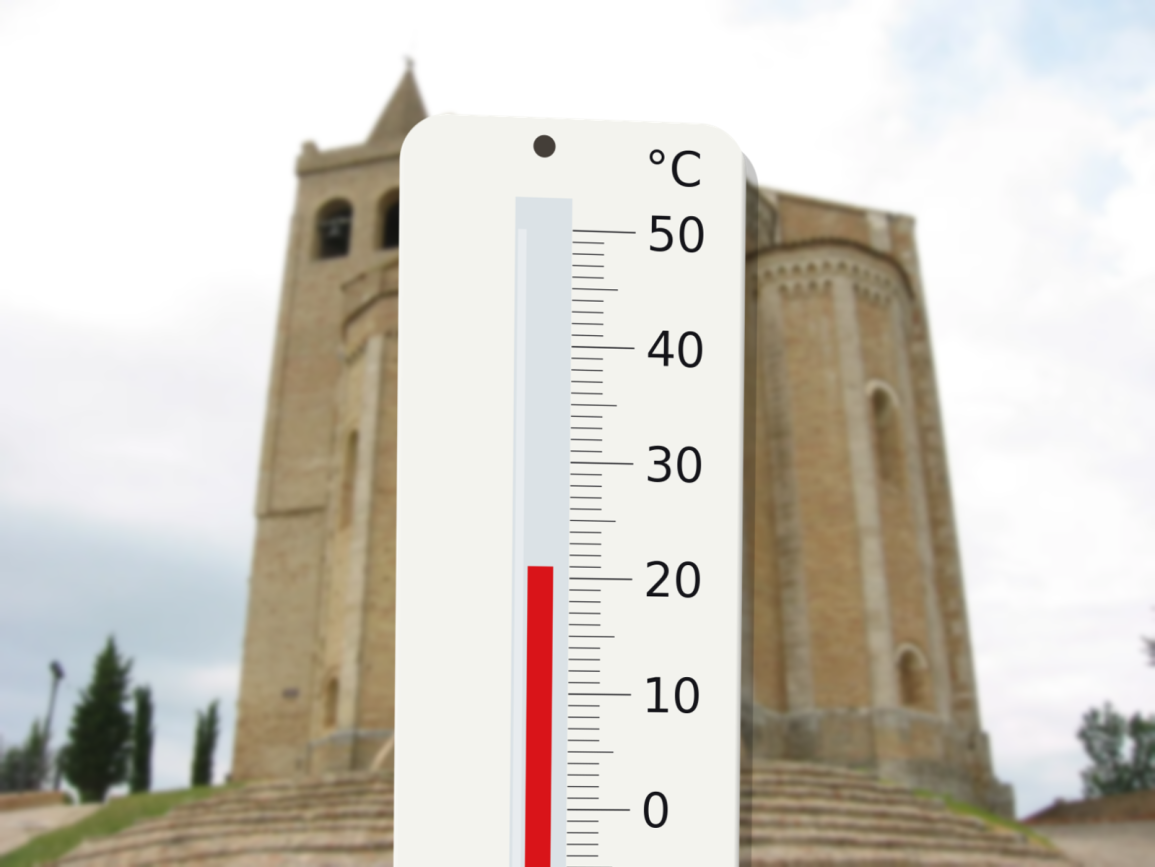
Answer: 21°C
